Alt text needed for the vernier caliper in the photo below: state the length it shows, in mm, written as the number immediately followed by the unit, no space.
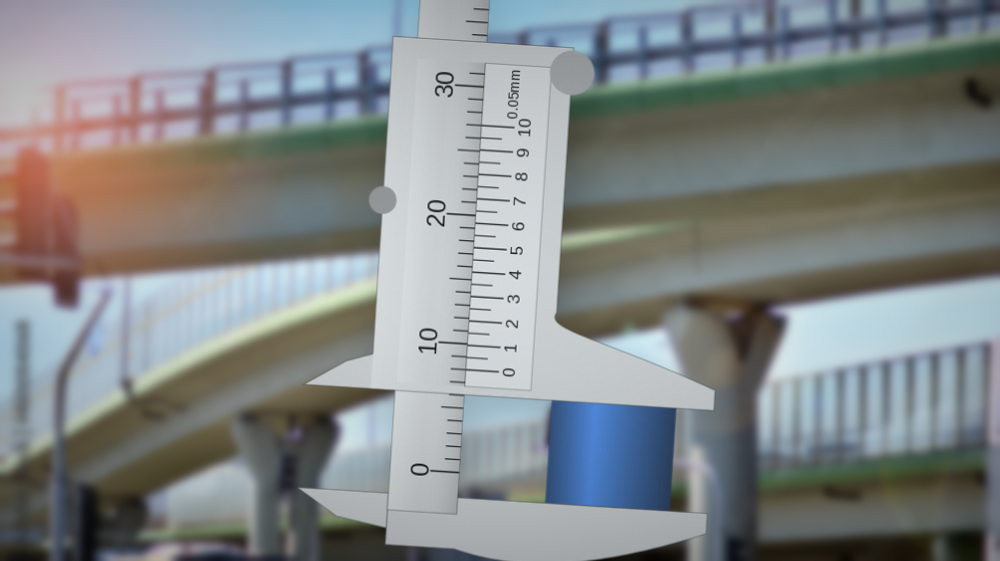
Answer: 8.0mm
